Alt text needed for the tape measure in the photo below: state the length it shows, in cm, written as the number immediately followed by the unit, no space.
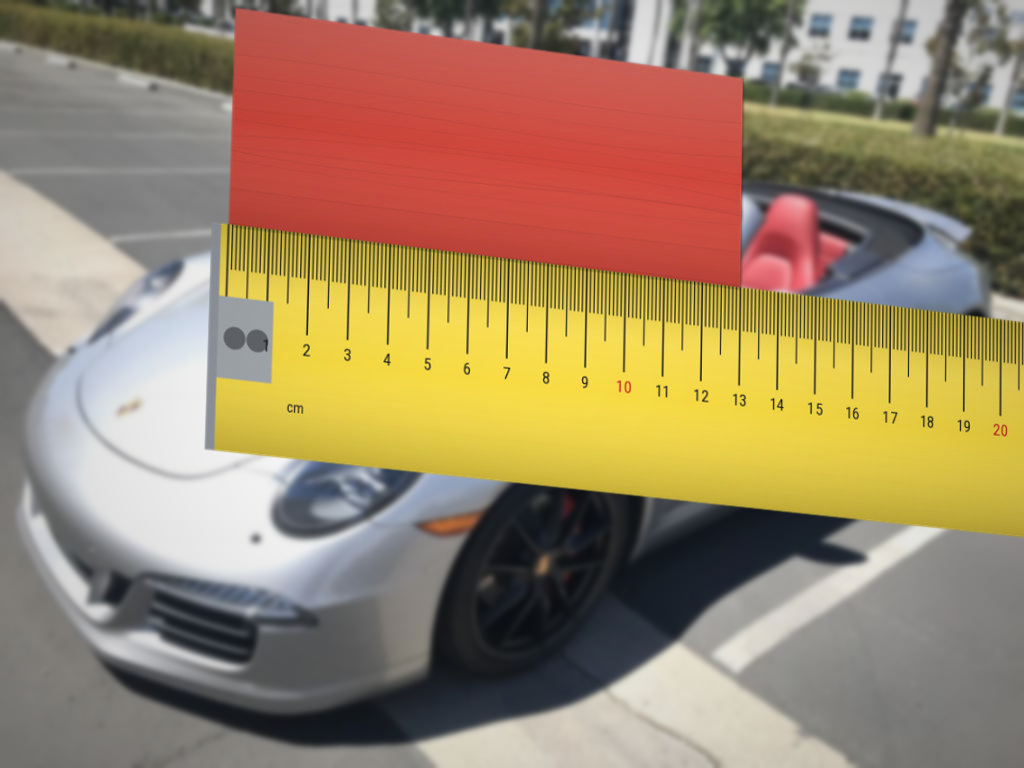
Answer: 13cm
